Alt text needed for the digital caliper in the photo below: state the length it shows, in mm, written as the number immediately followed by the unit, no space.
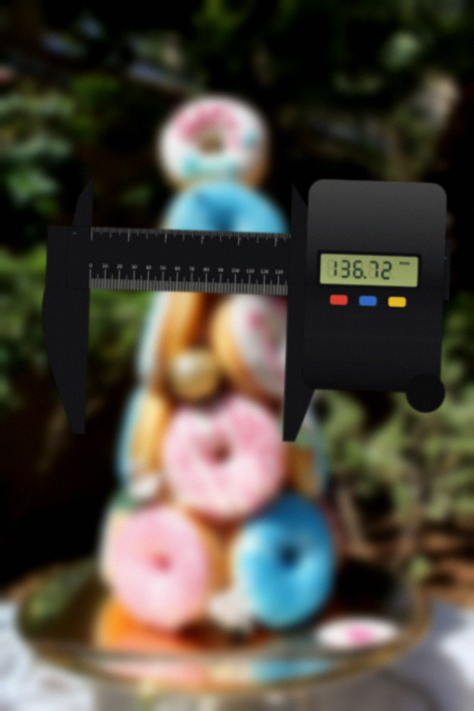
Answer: 136.72mm
